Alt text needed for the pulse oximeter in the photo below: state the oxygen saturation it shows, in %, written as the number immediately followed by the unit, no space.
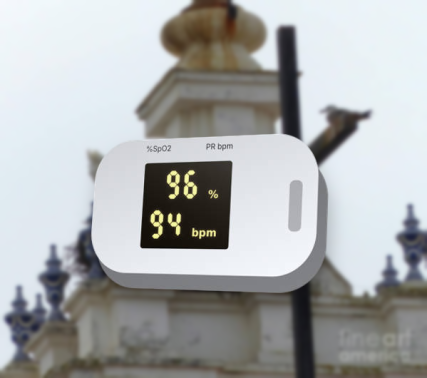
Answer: 96%
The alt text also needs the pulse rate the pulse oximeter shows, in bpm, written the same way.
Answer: 94bpm
